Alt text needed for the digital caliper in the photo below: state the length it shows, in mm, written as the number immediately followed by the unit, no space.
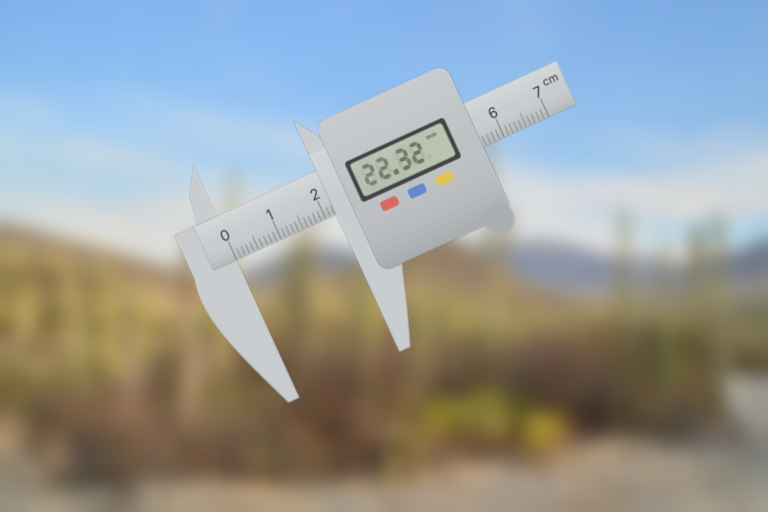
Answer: 22.32mm
